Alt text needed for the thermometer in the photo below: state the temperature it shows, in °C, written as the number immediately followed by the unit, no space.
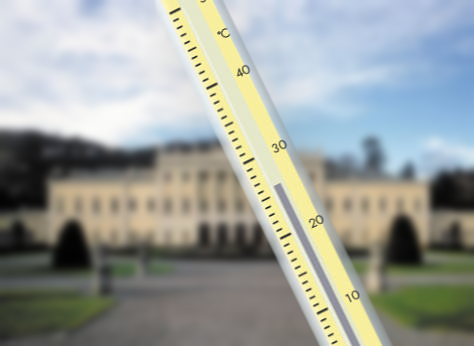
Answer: 26°C
